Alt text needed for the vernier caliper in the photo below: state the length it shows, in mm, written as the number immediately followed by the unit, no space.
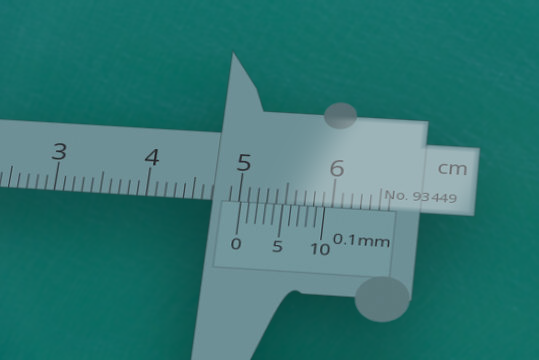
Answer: 50.2mm
